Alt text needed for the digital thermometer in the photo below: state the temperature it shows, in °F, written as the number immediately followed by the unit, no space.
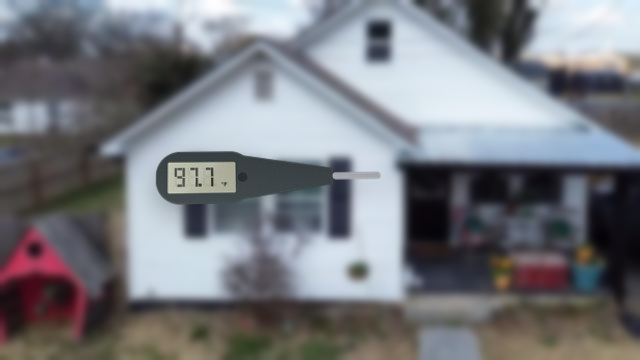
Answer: 97.7°F
